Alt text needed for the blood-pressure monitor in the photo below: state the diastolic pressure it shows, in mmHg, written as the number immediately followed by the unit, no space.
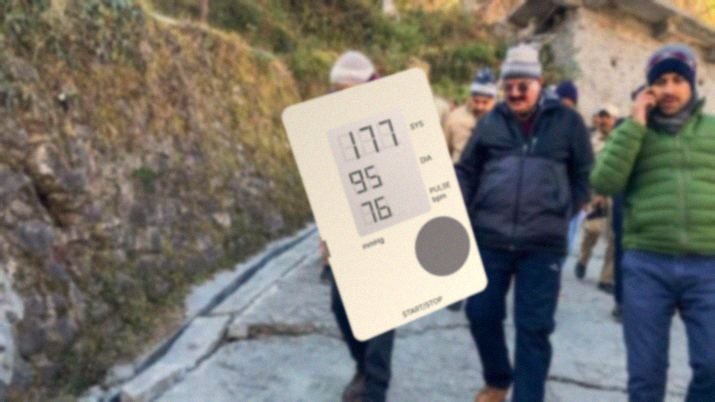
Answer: 95mmHg
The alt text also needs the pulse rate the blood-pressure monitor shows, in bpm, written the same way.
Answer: 76bpm
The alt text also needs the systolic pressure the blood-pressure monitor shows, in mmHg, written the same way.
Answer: 177mmHg
